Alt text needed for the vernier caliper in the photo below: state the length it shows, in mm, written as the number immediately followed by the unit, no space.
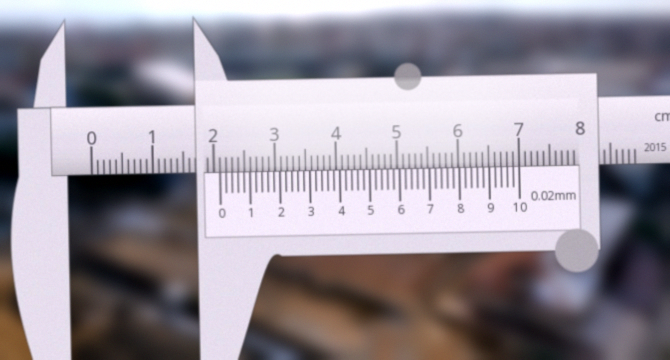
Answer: 21.0mm
